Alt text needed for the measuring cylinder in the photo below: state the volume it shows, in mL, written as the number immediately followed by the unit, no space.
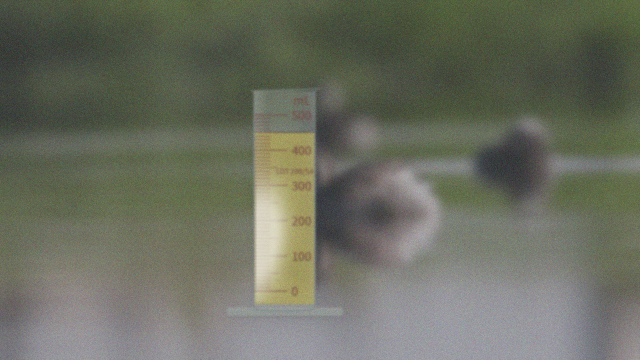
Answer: 450mL
